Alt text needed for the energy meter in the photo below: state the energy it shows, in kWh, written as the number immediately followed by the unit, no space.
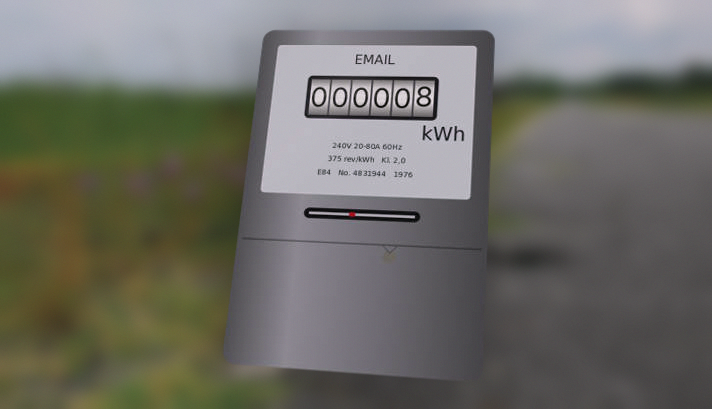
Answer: 8kWh
